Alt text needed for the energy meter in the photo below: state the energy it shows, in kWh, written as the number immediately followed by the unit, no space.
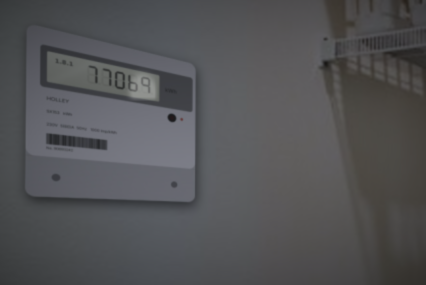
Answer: 77069kWh
